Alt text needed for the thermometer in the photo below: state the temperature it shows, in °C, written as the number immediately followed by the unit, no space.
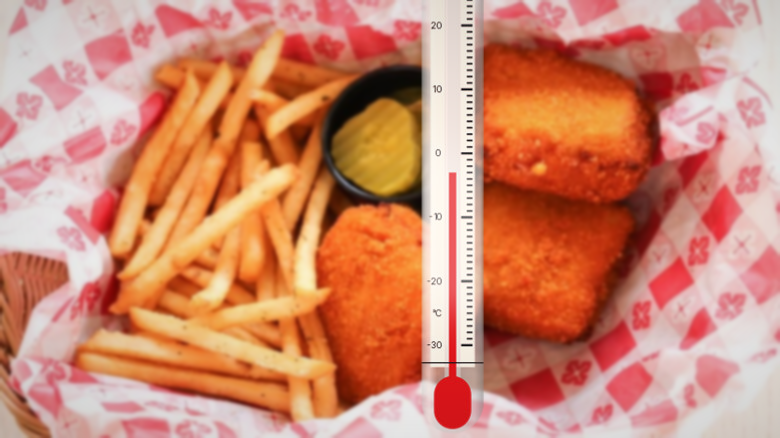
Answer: -3°C
